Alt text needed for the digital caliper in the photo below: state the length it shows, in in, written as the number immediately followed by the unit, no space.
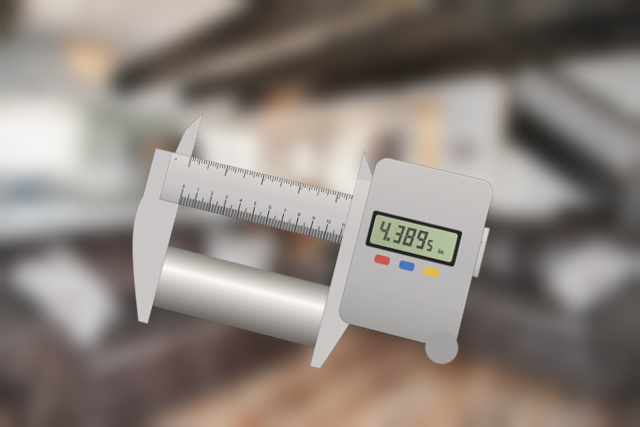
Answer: 4.3895in
